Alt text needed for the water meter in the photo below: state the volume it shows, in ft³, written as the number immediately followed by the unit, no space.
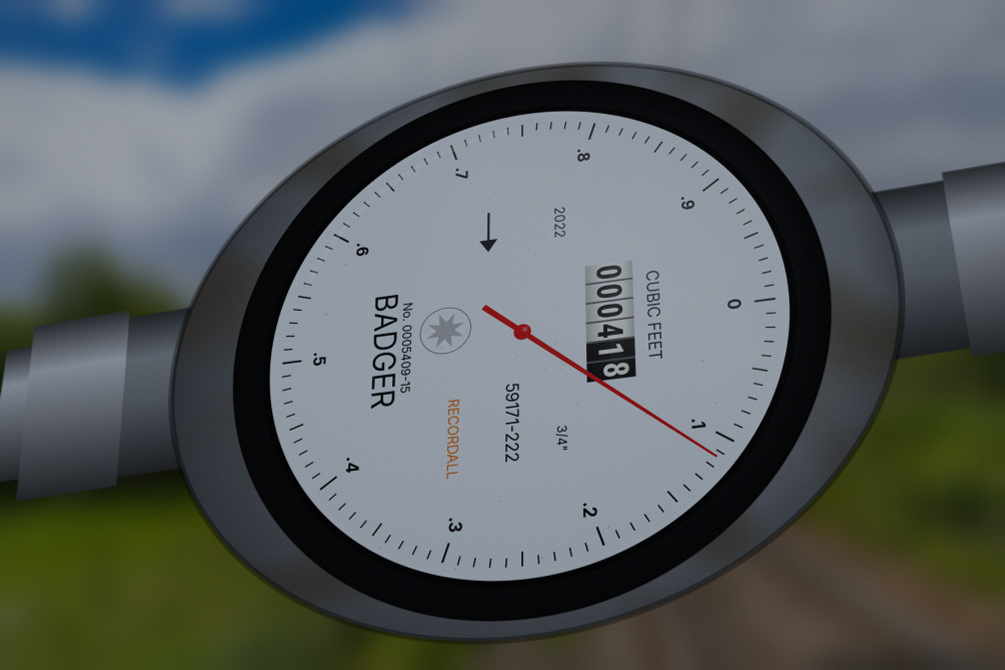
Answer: 418.11ft³
